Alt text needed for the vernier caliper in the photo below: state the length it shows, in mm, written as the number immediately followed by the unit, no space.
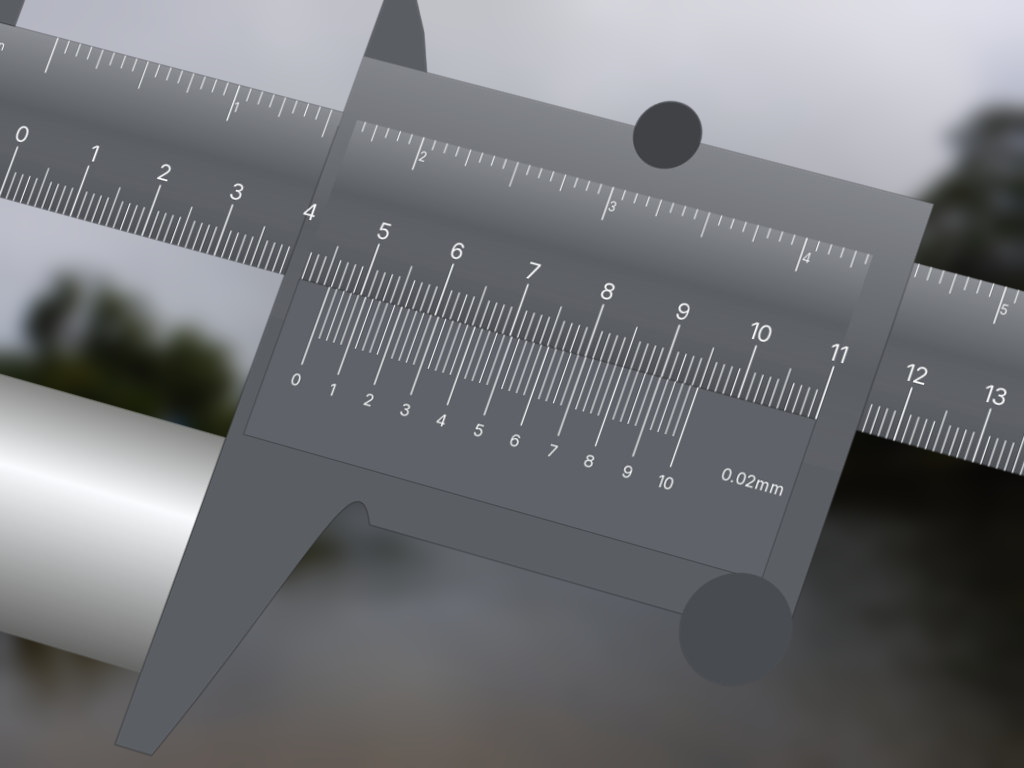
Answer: 45.8mm
